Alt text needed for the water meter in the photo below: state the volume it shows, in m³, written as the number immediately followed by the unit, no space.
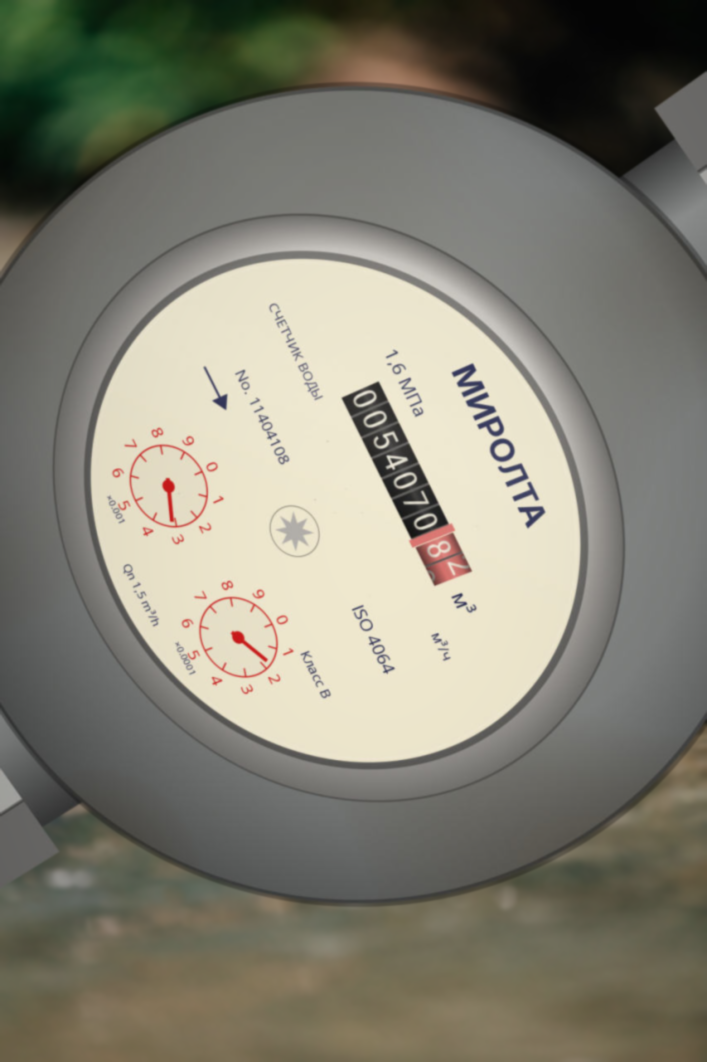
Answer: 54070.8231m³
